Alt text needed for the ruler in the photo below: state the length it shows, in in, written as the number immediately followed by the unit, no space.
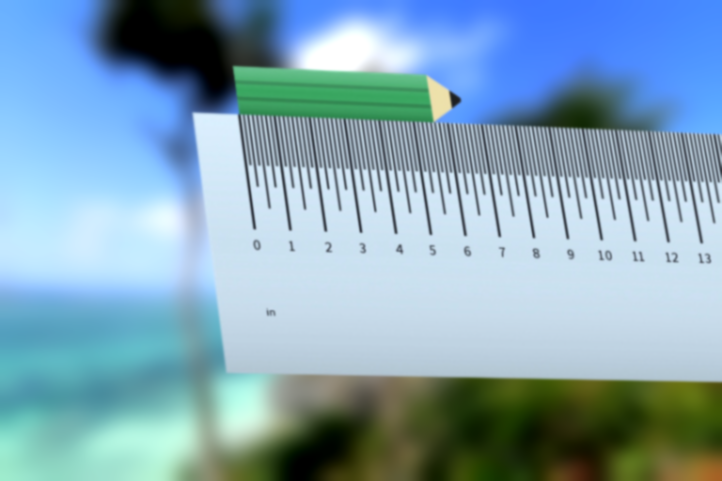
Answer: 6.5in
